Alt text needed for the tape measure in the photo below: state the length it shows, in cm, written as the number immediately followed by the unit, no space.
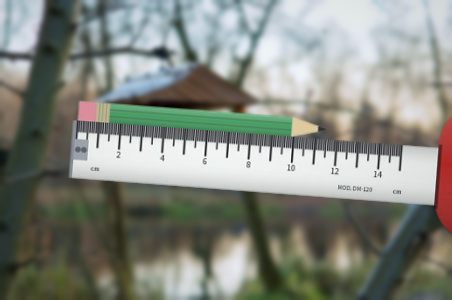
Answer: 11.5cm
